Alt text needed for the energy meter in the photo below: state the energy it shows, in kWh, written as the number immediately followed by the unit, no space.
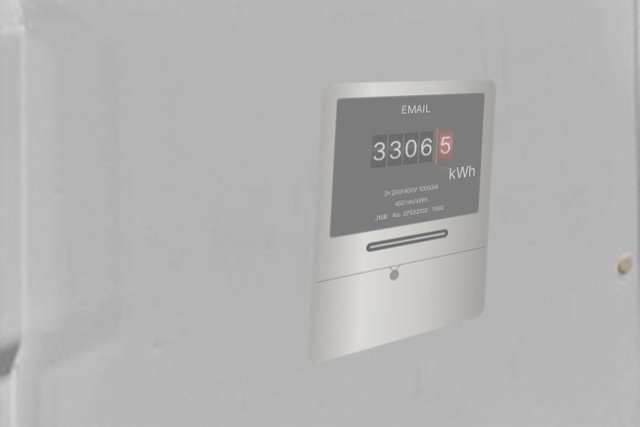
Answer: 3306.5kWh
